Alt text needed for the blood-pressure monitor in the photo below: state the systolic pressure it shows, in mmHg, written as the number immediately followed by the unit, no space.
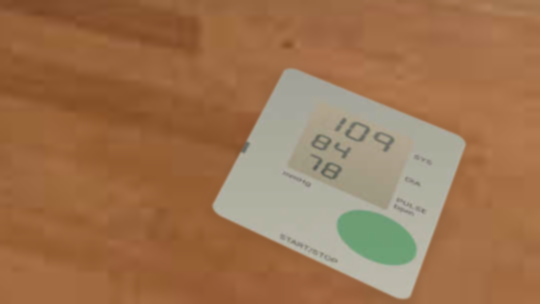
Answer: 109mmHg
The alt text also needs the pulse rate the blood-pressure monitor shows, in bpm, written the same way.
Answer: 78bpm
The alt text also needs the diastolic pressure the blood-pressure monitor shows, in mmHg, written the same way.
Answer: 84mmHg
